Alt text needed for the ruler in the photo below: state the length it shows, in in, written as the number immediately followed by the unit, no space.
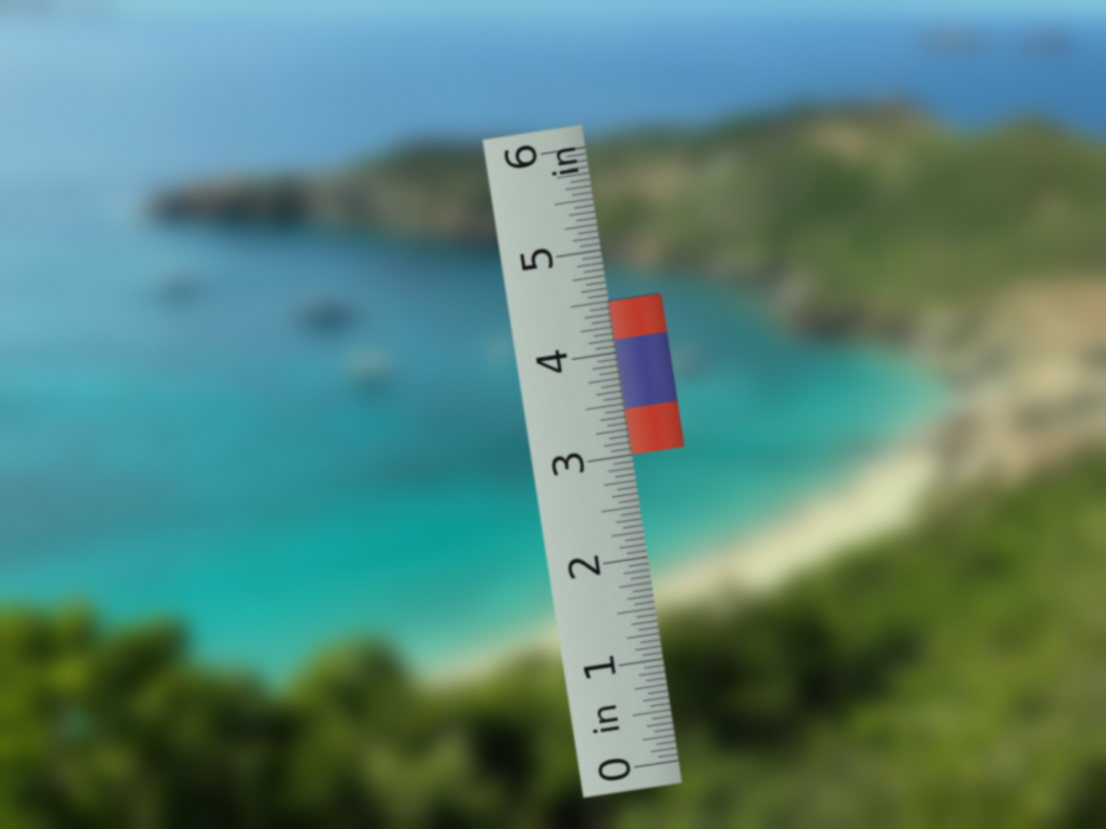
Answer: 1.5in
